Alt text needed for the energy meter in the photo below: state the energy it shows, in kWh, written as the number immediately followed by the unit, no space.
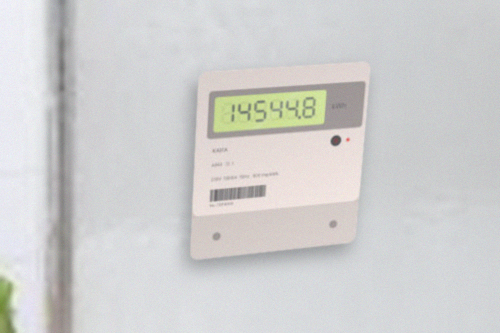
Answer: 14544.8kWh
